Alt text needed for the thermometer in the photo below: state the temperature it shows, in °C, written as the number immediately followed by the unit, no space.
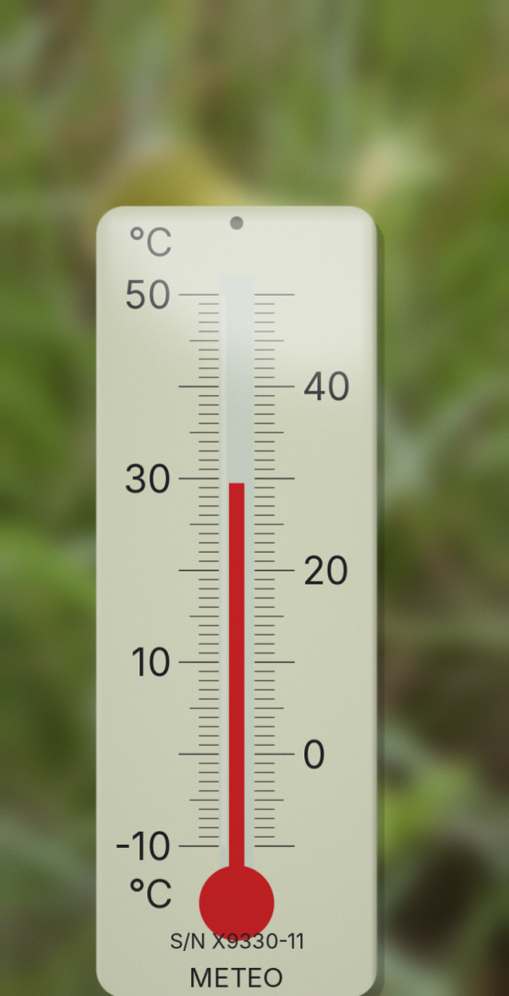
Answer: 29.5°C
